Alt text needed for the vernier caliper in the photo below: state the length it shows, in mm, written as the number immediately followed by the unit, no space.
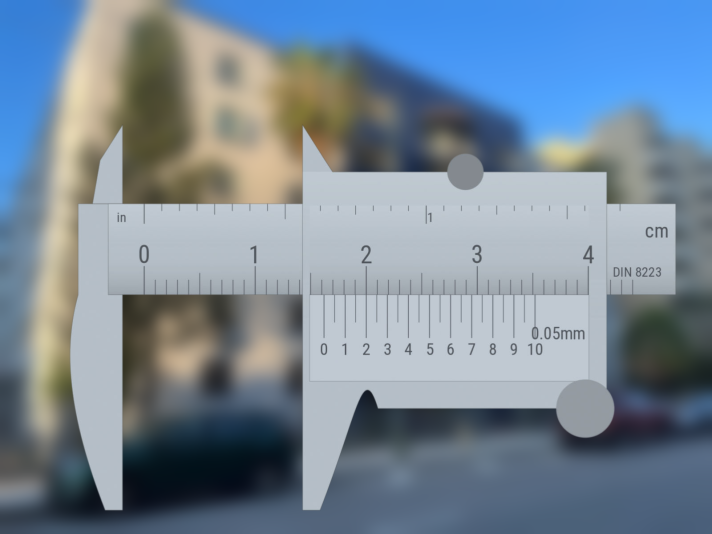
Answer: 16.2mm
